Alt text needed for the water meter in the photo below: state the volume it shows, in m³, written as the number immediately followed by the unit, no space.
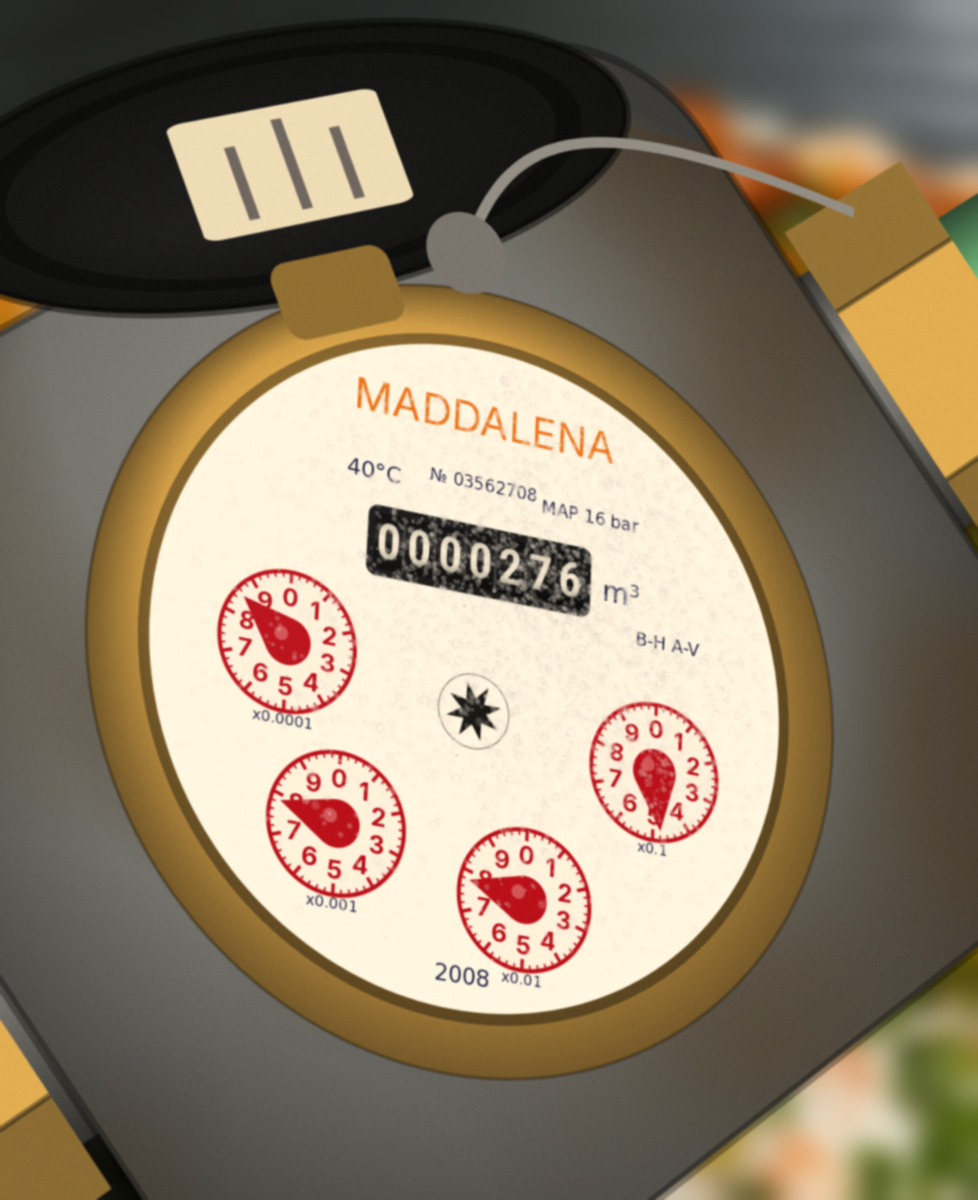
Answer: 276.4778m³
